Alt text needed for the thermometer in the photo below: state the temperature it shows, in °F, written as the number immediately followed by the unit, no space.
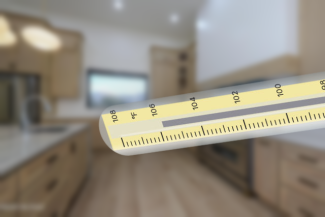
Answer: 105.8°F
